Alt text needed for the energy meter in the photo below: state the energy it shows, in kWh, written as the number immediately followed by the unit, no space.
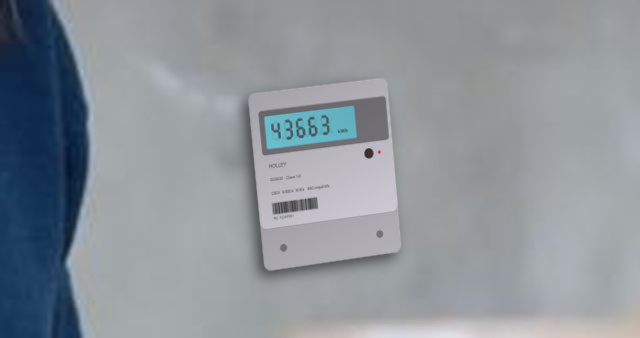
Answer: 43663kWh
